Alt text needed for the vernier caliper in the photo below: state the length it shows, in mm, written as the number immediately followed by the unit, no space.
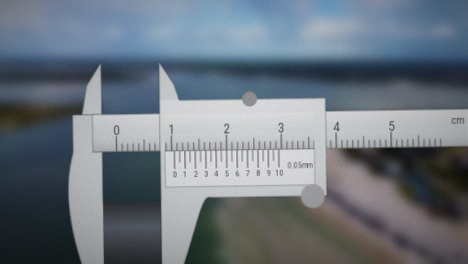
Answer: 10.5mm
